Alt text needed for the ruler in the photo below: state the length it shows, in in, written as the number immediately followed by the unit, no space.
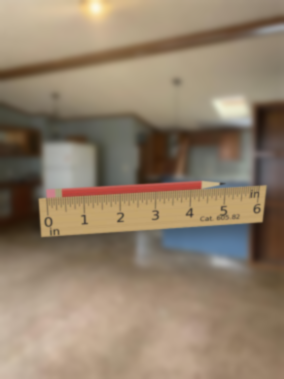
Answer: 5in
